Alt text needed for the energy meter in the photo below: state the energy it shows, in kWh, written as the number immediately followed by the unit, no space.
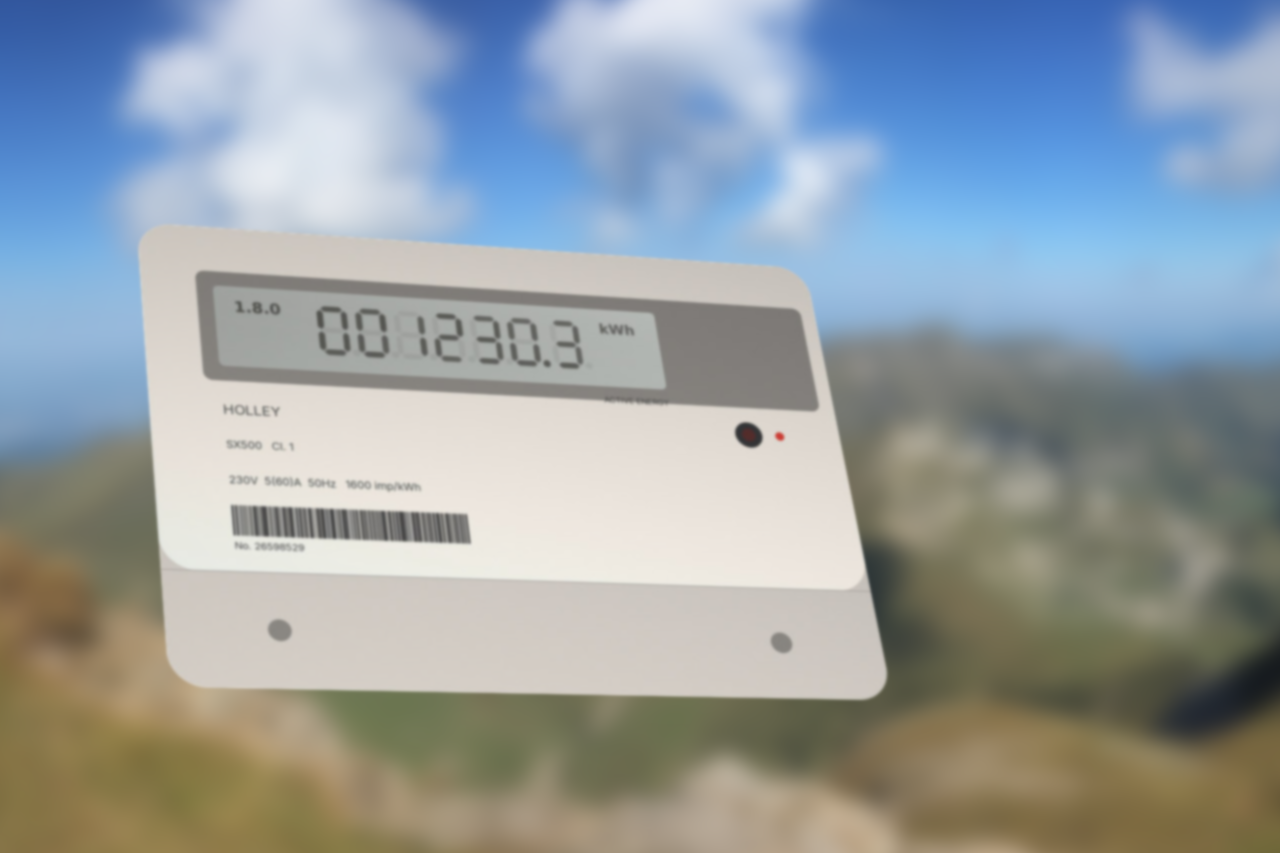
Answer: 1230.3kWh
